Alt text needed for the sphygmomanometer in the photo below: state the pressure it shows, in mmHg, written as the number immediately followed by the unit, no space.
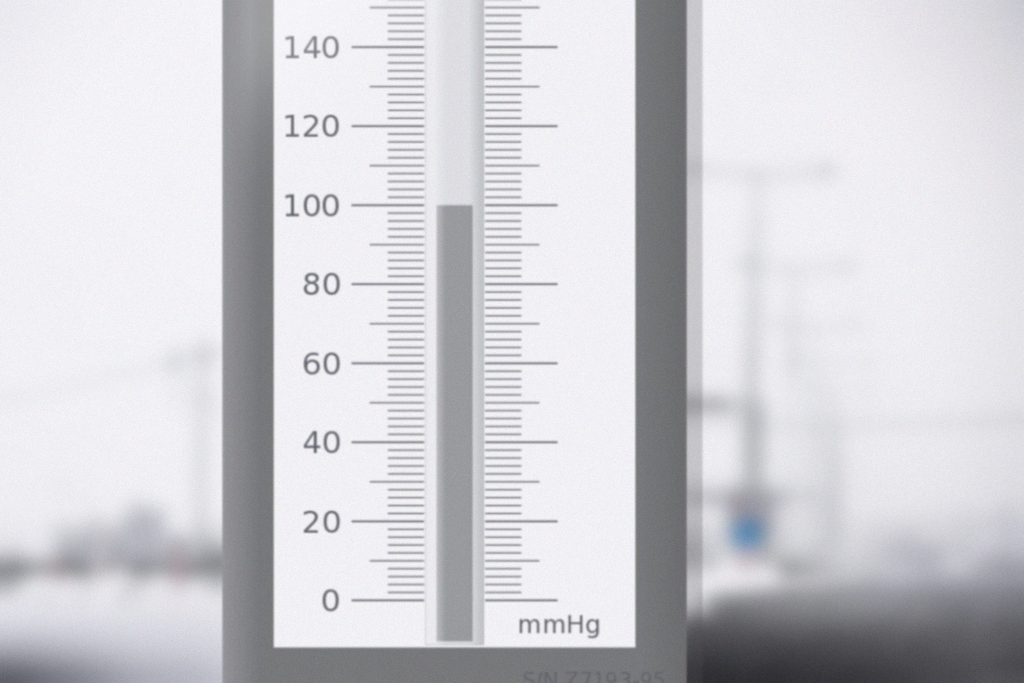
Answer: 100mmHg
